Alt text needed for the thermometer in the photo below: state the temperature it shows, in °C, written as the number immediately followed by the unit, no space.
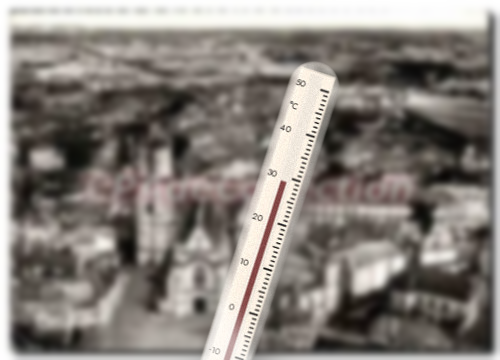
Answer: 29°C
